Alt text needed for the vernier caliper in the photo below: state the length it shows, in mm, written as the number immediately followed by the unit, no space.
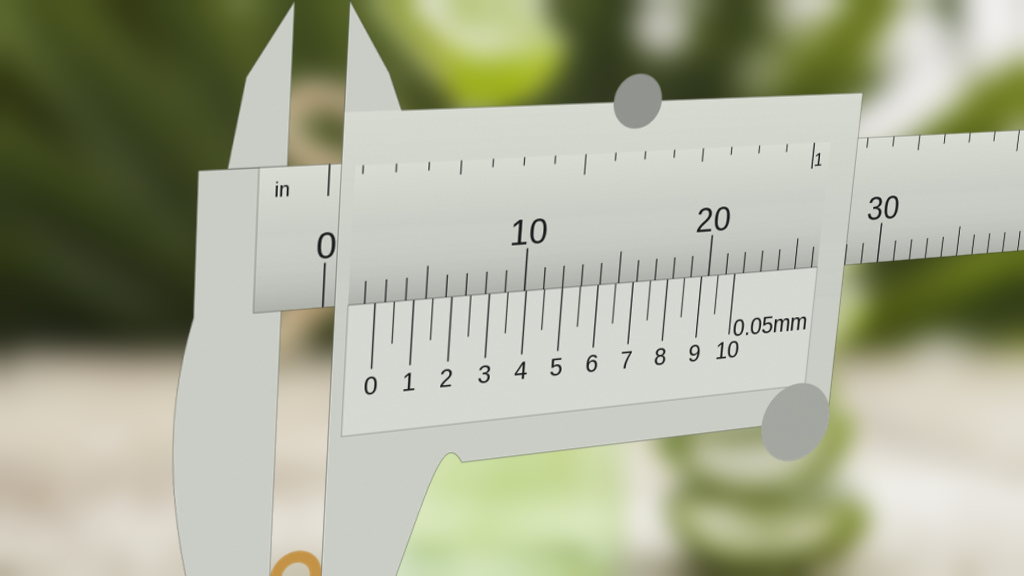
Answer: 2.5mm
